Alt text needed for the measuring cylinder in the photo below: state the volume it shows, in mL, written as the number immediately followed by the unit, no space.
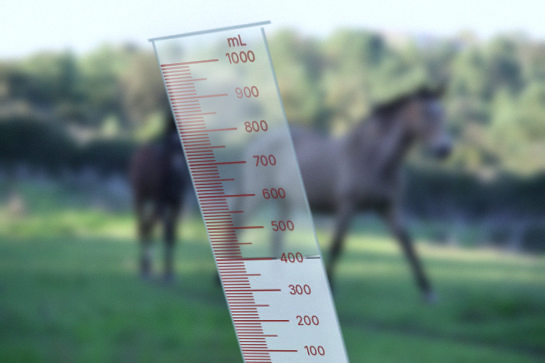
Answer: 400mL
